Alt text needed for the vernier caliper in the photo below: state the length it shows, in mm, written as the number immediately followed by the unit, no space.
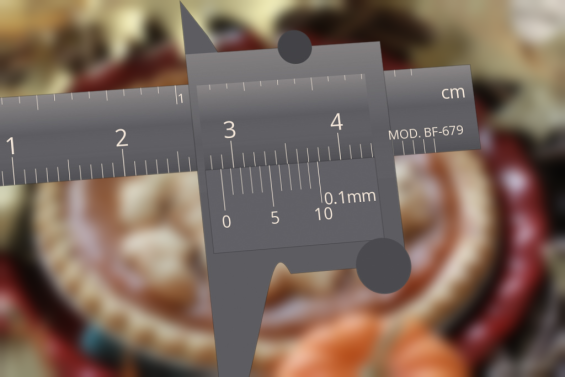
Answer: 28.8mm
